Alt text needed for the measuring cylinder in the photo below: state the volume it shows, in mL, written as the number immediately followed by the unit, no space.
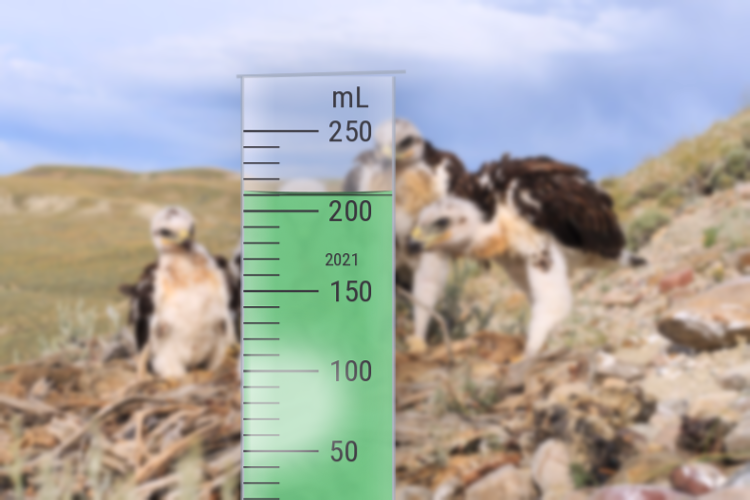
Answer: 210mL
